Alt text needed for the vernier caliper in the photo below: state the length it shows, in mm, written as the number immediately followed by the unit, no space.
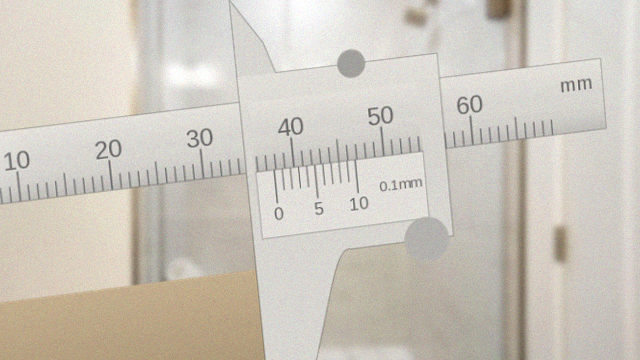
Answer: 37.8mm
